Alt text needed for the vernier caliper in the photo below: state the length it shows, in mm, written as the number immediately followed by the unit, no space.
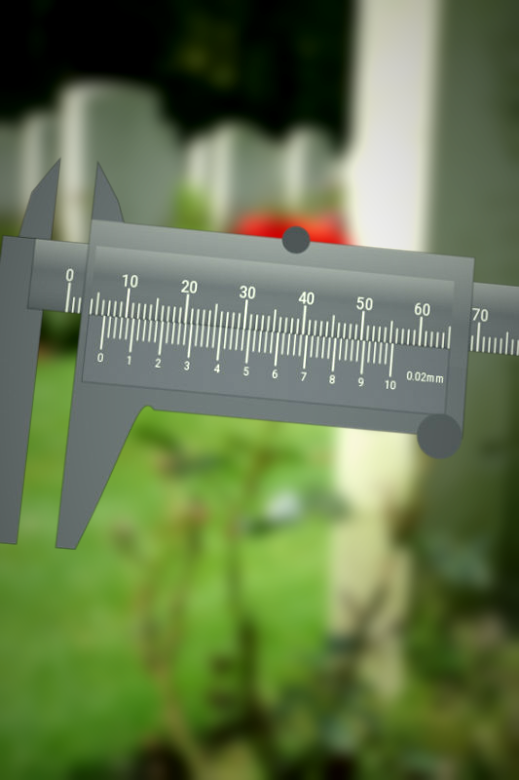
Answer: 6.4mm
